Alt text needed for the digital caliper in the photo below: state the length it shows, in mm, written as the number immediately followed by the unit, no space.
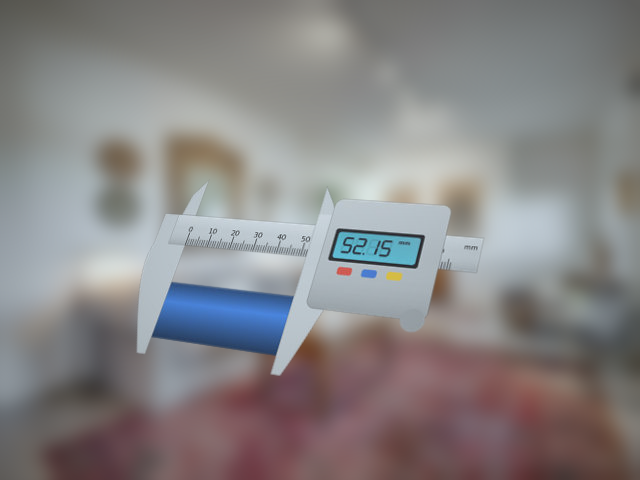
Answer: 52.15mm
